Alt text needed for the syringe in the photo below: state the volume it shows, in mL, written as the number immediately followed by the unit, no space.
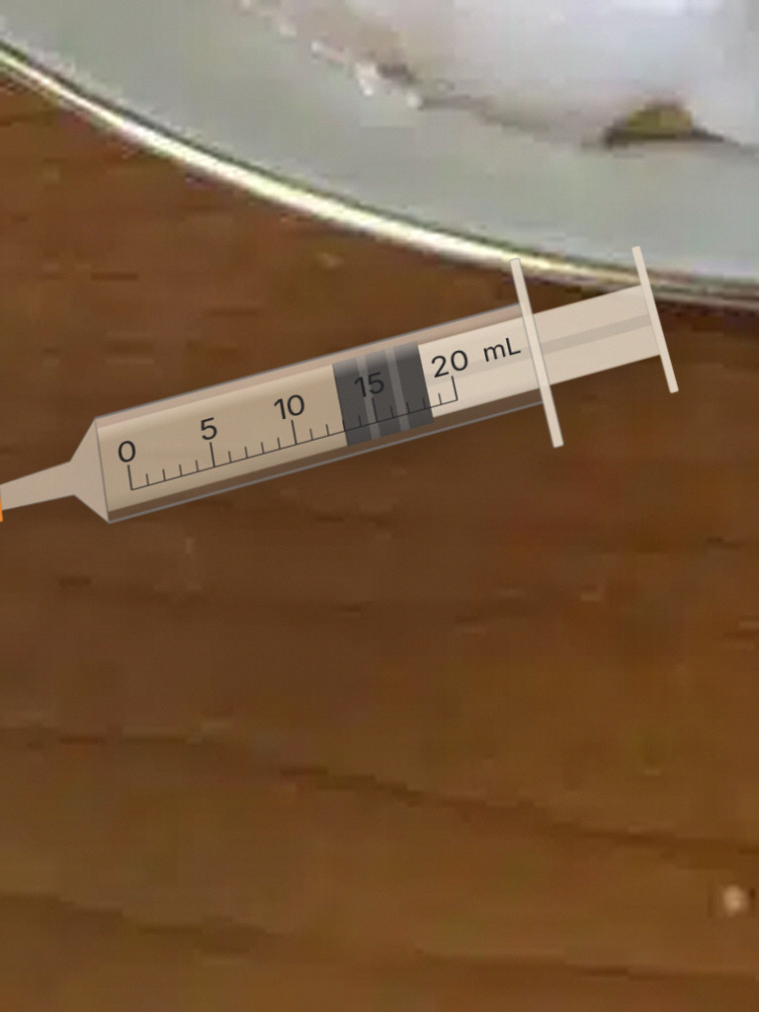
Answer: 13mL
